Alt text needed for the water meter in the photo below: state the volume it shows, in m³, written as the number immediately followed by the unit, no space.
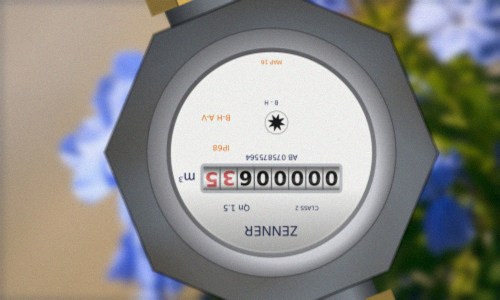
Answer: 6.35m³
